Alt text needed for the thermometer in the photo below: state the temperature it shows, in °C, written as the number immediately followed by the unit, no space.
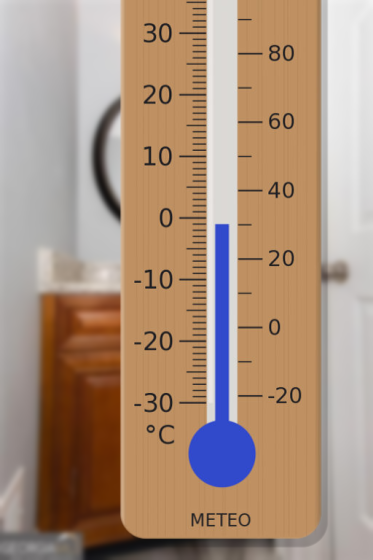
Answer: -1°C
